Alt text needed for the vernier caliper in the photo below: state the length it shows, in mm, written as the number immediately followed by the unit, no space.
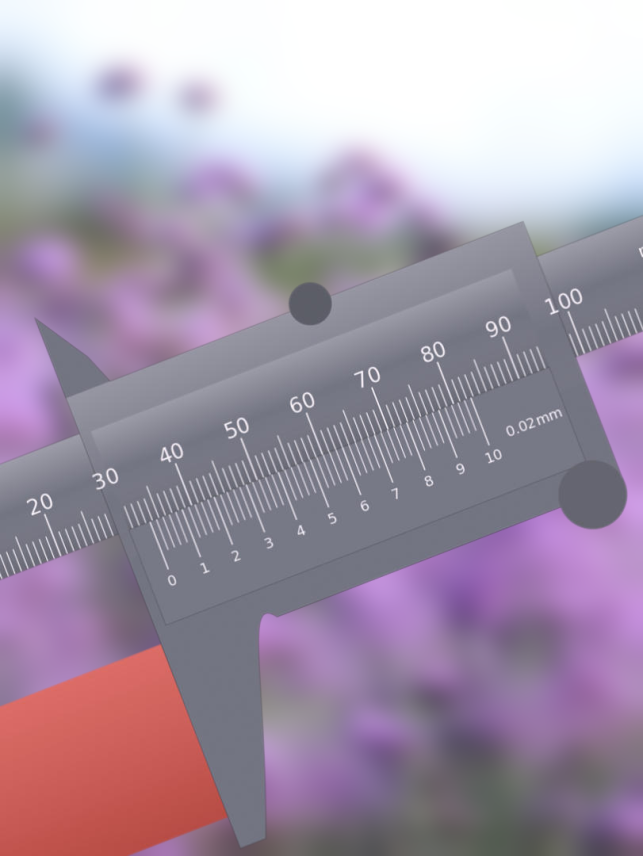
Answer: 33.6mm
